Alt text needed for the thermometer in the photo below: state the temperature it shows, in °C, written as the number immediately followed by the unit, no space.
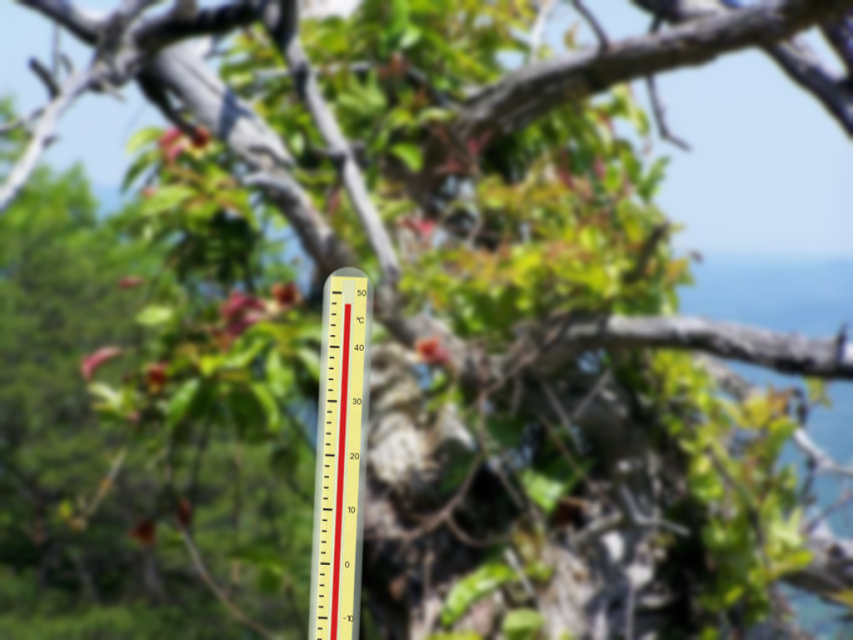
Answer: 48°C
